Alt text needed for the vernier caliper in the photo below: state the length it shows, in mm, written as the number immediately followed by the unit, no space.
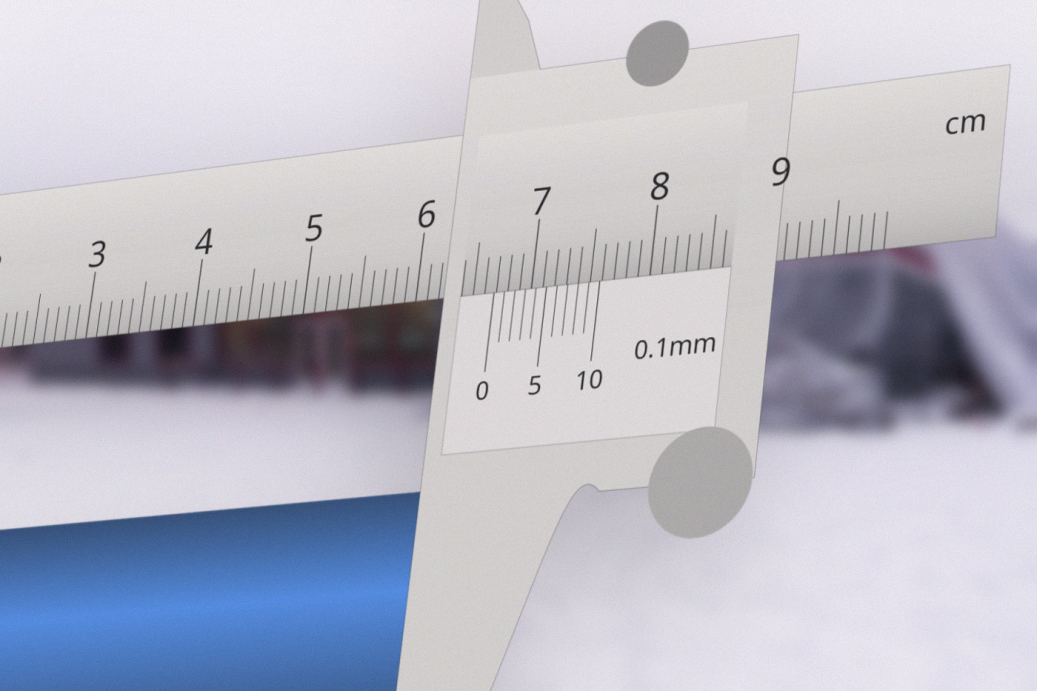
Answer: 66.8mm
